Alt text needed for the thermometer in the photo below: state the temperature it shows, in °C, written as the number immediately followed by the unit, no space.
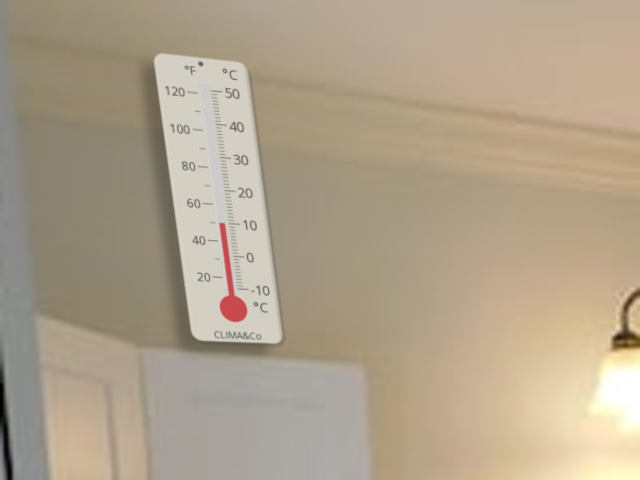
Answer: 10°C
